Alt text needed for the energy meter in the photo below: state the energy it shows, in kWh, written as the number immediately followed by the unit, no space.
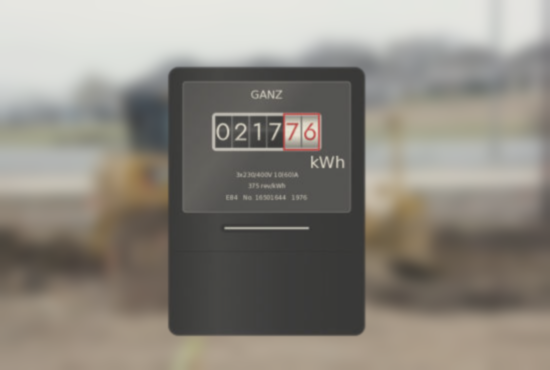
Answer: 217.76kWh
